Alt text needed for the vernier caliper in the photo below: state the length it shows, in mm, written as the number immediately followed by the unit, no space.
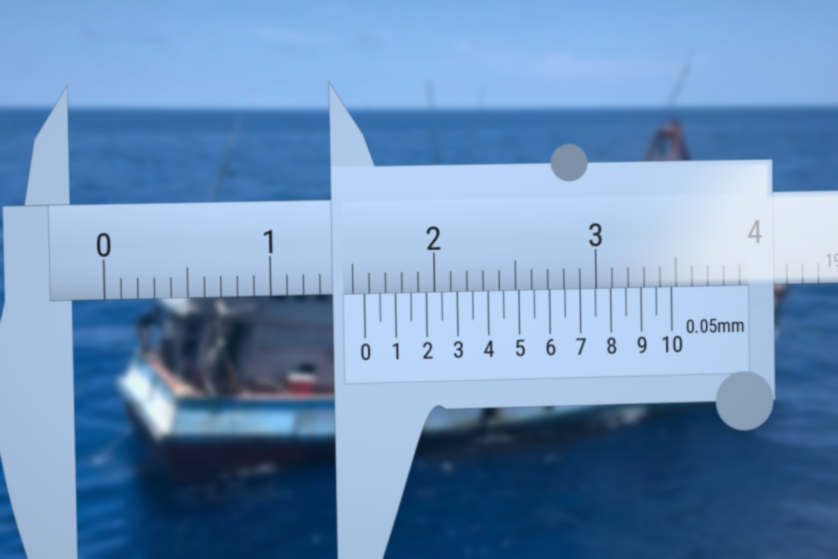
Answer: 15.7mm
